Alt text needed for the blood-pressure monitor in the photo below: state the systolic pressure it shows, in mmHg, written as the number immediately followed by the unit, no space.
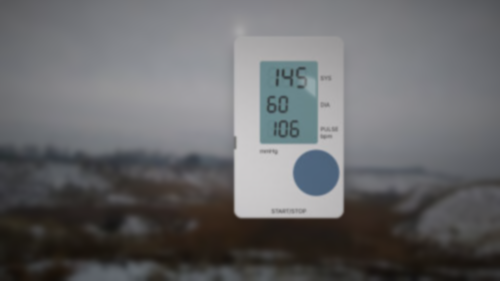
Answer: 145mmHg
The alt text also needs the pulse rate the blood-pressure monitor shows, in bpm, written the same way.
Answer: 106bpm
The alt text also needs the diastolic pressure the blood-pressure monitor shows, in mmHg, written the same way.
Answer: 60mmHg
